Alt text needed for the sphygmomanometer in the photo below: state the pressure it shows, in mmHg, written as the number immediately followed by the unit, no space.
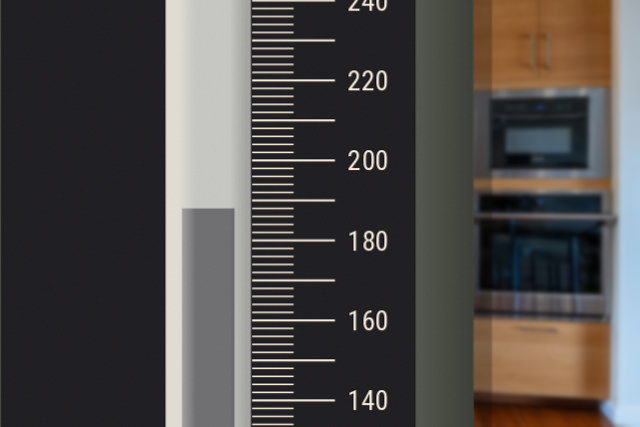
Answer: 188mmHg
